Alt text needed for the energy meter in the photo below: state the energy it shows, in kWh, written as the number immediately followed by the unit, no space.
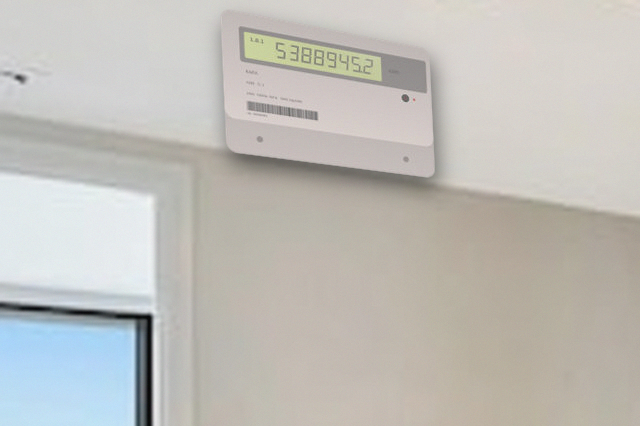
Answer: 5388945.2kWh
